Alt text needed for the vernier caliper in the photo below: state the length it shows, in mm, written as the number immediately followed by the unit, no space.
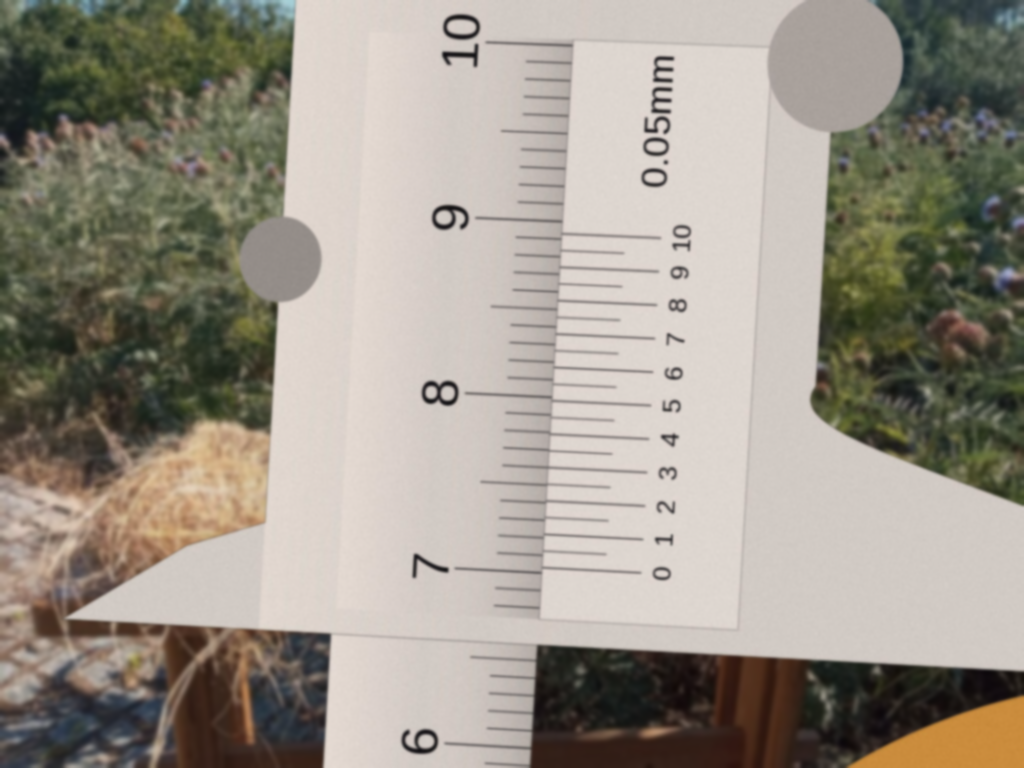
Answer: 70.3mm
